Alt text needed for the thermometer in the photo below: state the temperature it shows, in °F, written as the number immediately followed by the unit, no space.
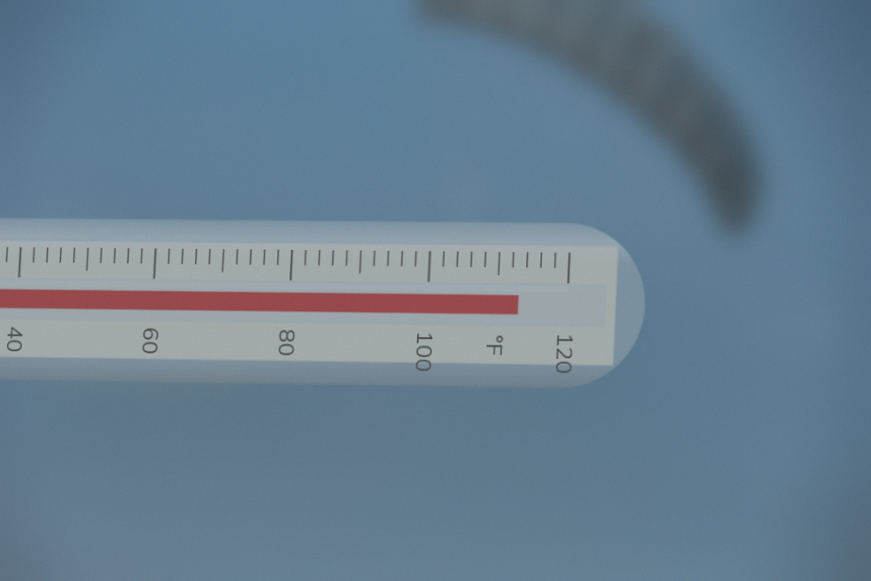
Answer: 113°F
